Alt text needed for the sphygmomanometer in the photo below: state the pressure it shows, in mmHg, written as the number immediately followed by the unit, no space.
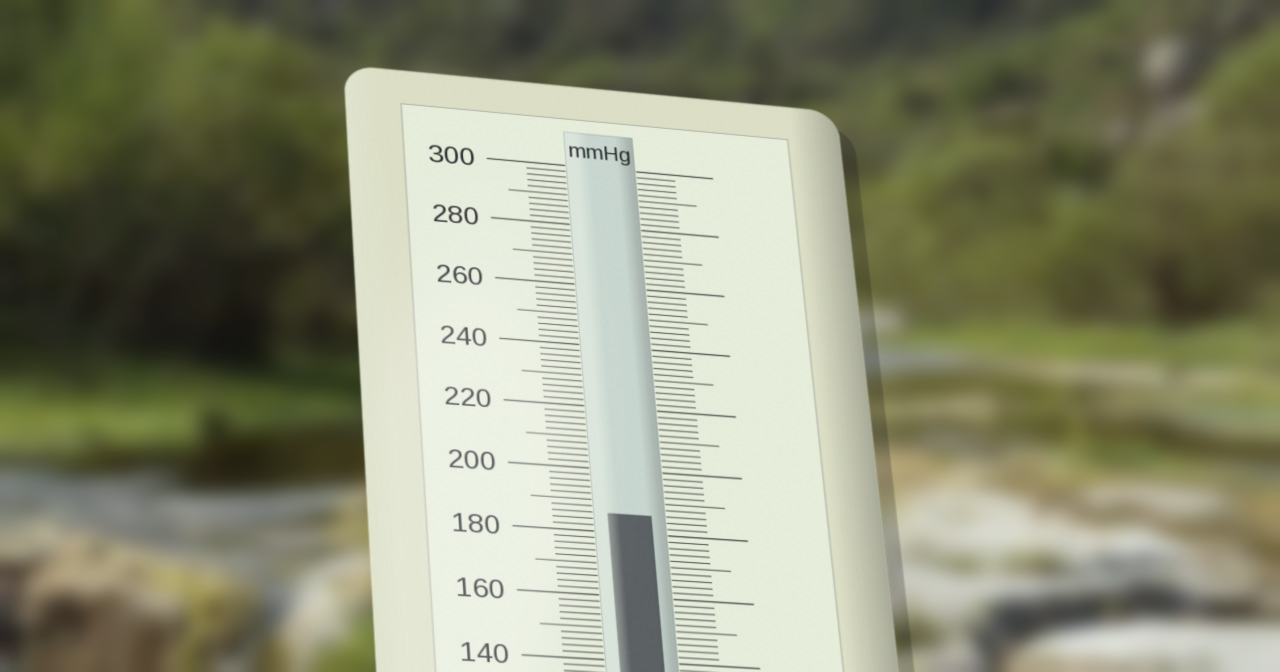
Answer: 186mmHg
